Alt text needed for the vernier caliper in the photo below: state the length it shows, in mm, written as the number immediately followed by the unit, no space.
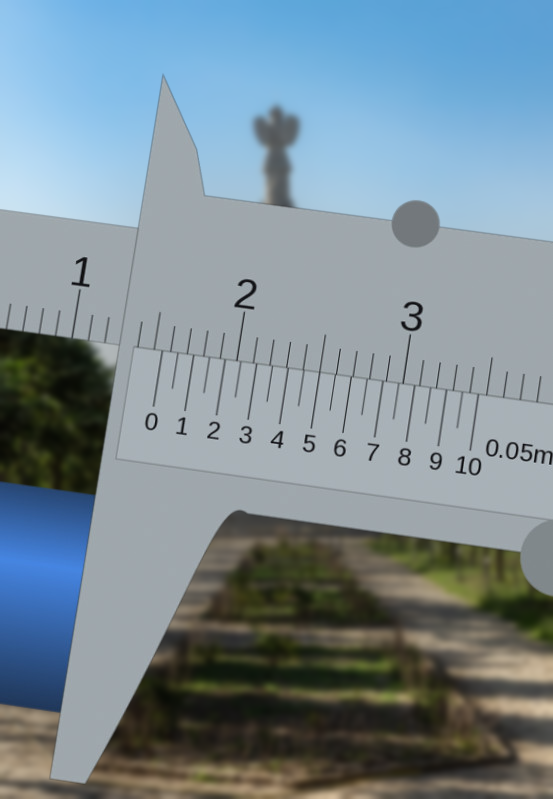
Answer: 15.5mm
